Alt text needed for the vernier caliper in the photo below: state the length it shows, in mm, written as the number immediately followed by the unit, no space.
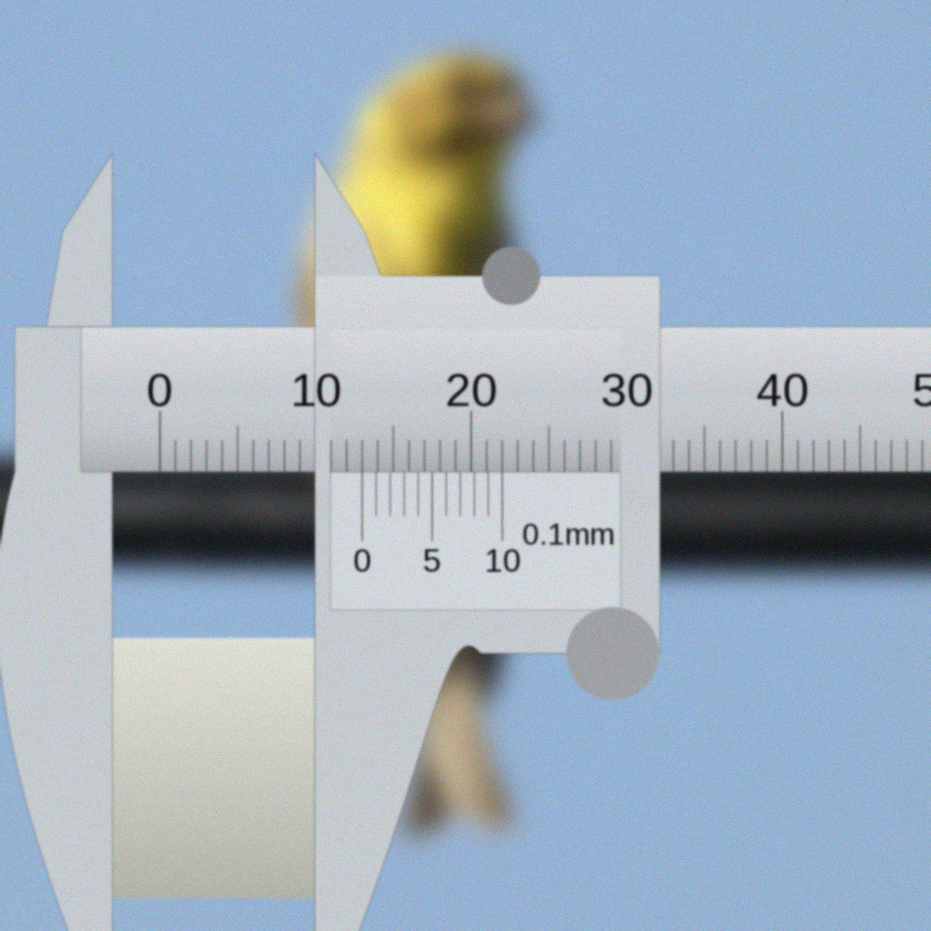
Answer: 13.0mm
